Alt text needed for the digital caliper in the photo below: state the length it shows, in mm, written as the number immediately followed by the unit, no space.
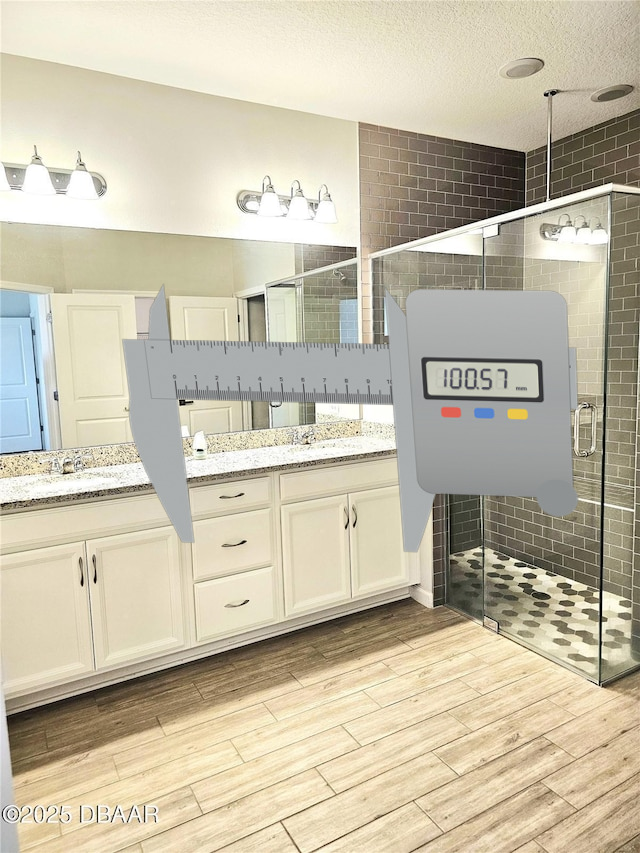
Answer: 100.57mm
